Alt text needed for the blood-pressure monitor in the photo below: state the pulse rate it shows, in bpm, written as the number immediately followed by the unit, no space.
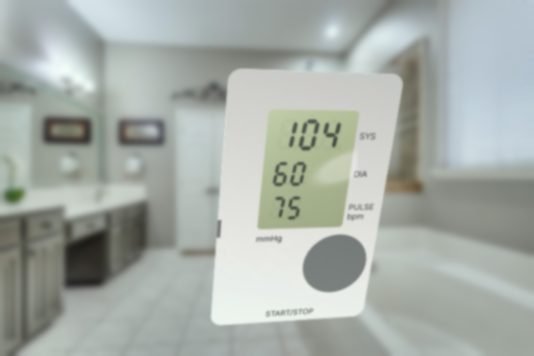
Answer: 75bpm
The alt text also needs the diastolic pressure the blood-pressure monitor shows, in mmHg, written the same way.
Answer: 60mmHg
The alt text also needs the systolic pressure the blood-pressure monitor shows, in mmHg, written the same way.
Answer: 104mmHg
